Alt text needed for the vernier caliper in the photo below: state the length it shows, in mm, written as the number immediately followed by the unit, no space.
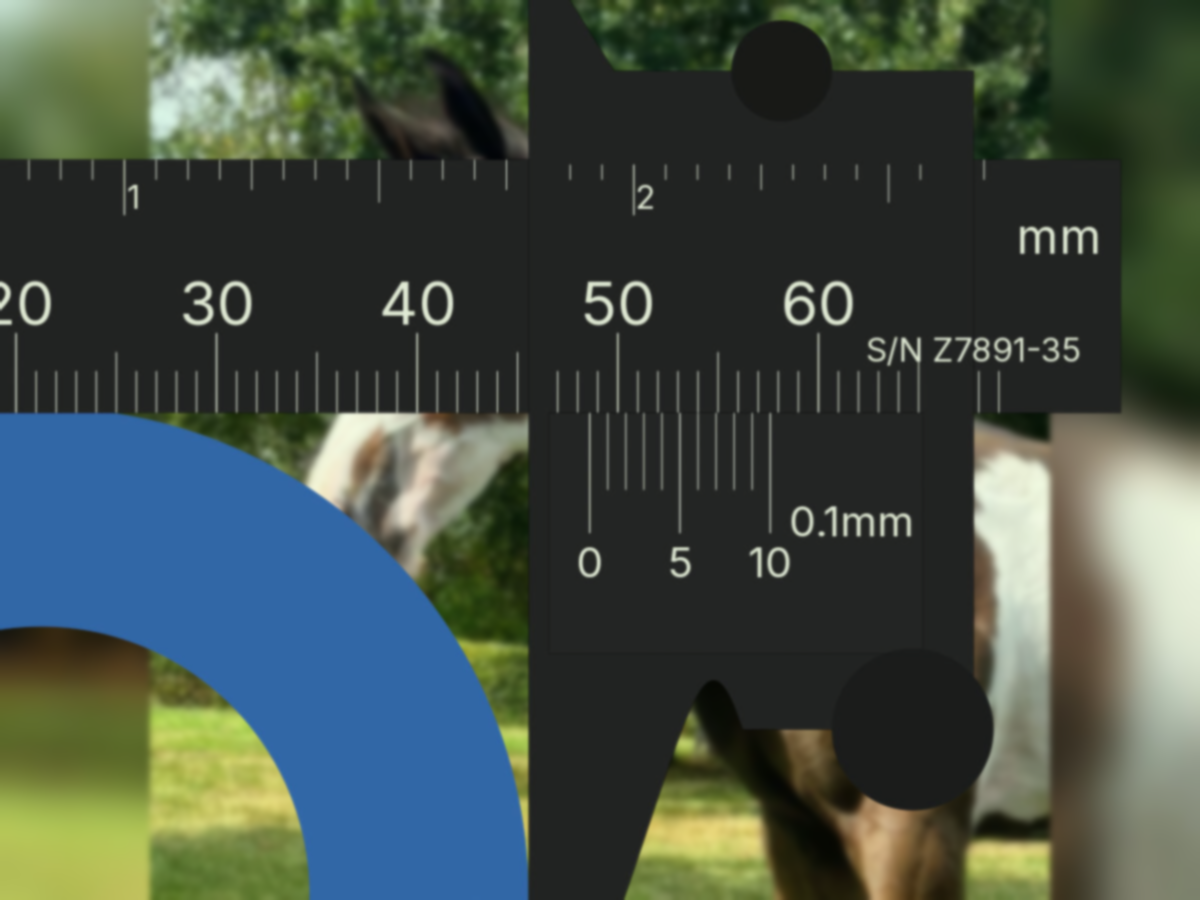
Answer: 48.6mm
